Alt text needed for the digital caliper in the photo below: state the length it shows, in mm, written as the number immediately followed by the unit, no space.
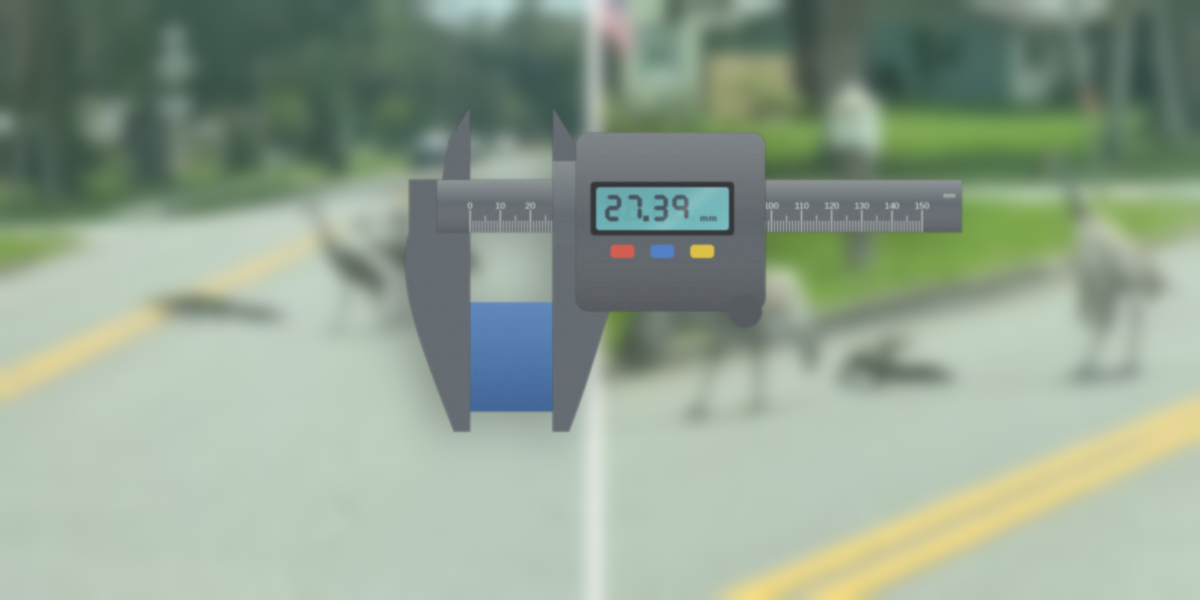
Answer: 27.39mm
